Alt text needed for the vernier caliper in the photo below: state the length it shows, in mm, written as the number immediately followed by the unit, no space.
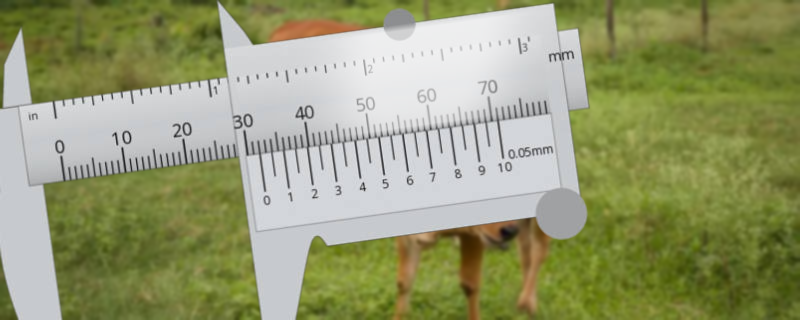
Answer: 32.0mm
